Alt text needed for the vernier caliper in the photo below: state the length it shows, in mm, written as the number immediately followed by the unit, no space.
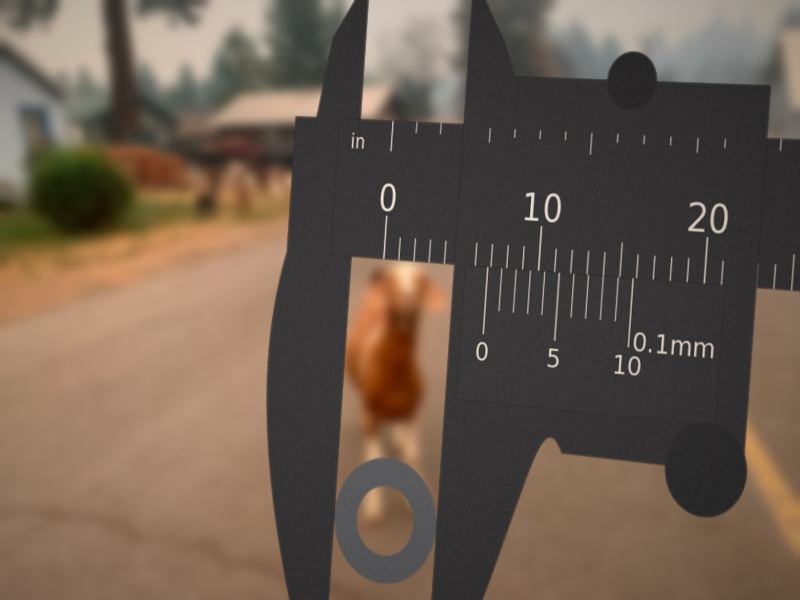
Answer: 6.8mm
